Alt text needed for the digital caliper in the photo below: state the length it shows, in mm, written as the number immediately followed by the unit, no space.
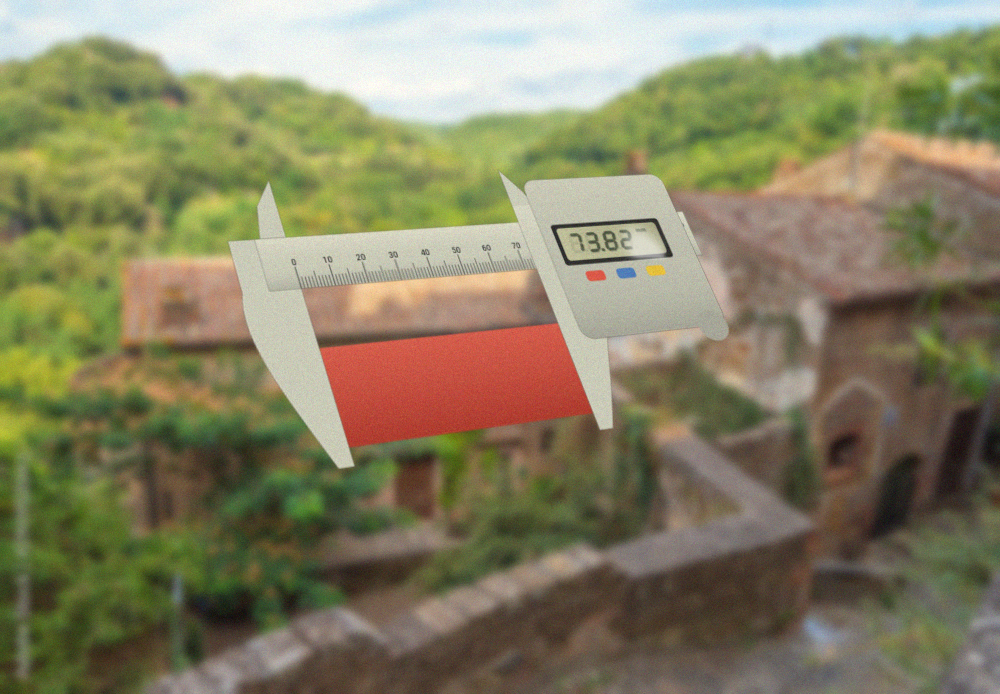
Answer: 73.82mm
